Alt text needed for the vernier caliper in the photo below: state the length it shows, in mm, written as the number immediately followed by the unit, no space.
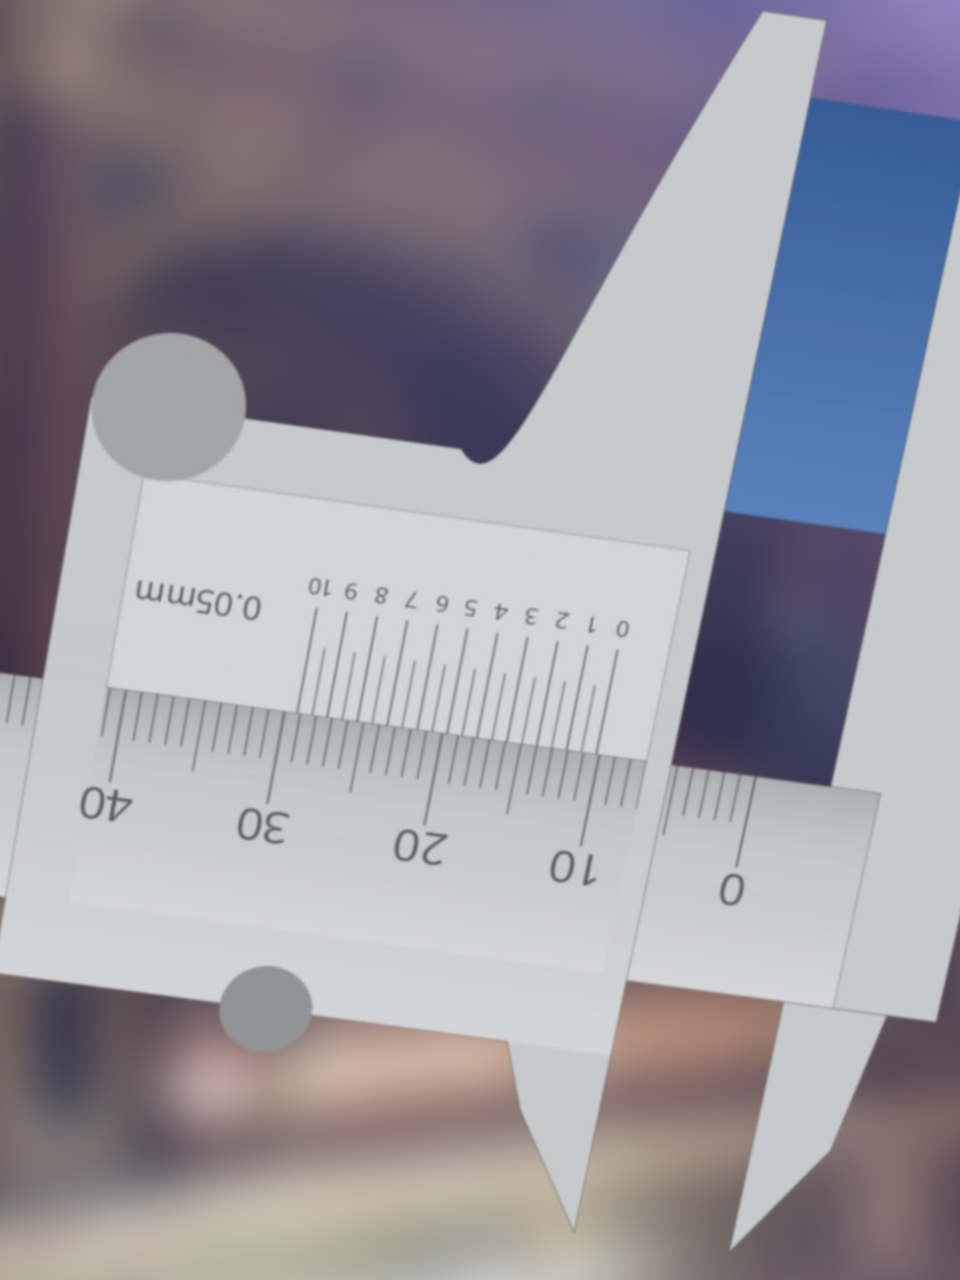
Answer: 10.2mm
